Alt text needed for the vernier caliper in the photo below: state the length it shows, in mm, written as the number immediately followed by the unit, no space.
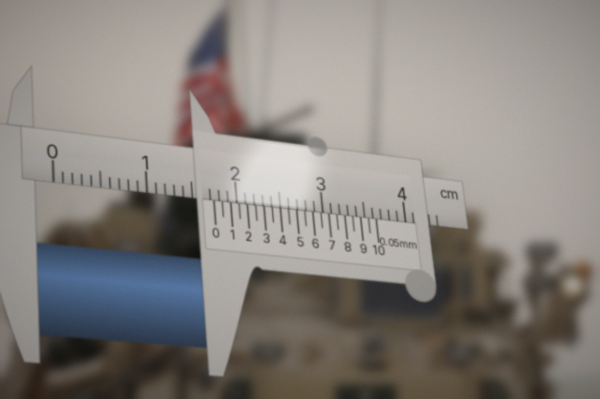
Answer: 17.4mm
